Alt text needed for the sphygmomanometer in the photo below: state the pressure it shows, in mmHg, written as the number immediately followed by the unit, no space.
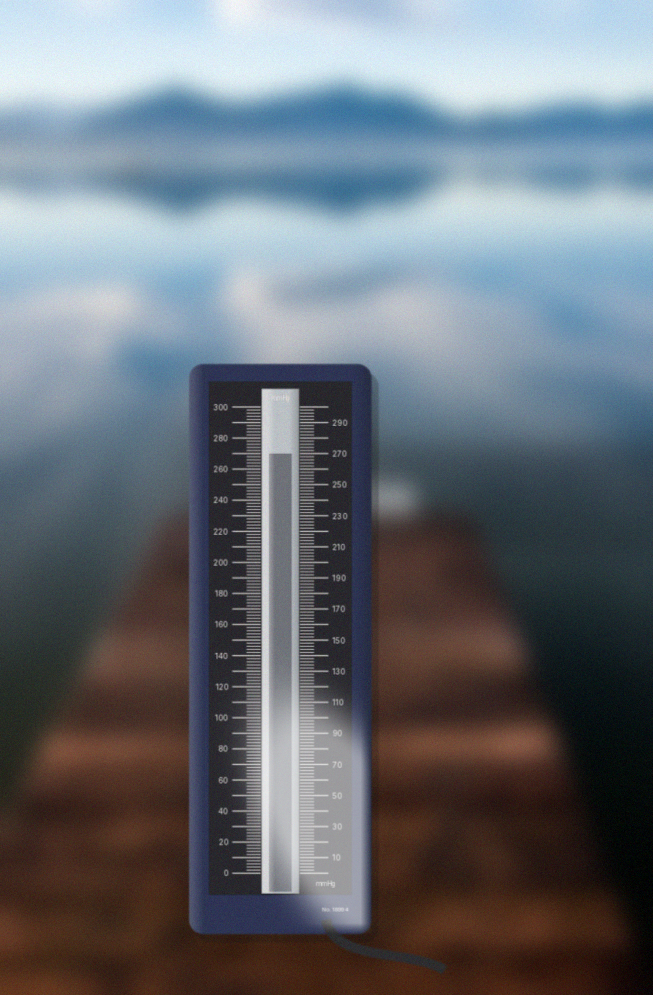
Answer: 270mmHg
